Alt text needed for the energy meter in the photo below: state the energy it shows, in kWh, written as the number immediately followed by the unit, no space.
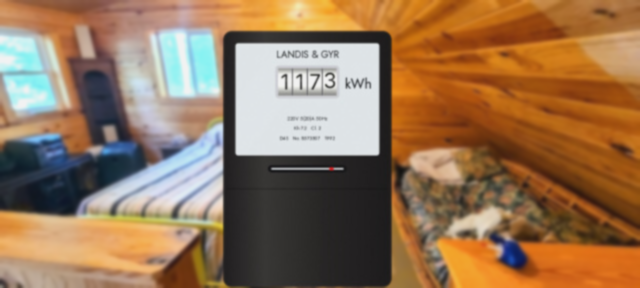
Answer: 1173kWh
